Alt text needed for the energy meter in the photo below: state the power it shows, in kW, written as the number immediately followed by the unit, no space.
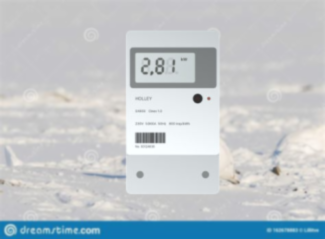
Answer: 2.81kW
